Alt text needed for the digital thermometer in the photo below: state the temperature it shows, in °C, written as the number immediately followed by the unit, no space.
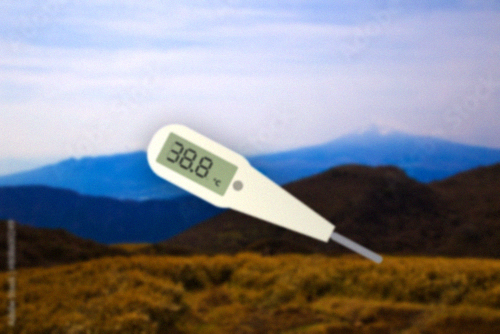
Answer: 38.8°C
